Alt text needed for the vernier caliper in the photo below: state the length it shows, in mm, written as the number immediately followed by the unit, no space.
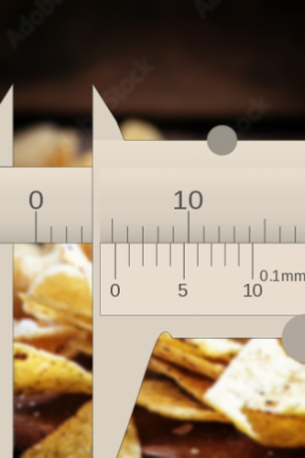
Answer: 5.2mm
